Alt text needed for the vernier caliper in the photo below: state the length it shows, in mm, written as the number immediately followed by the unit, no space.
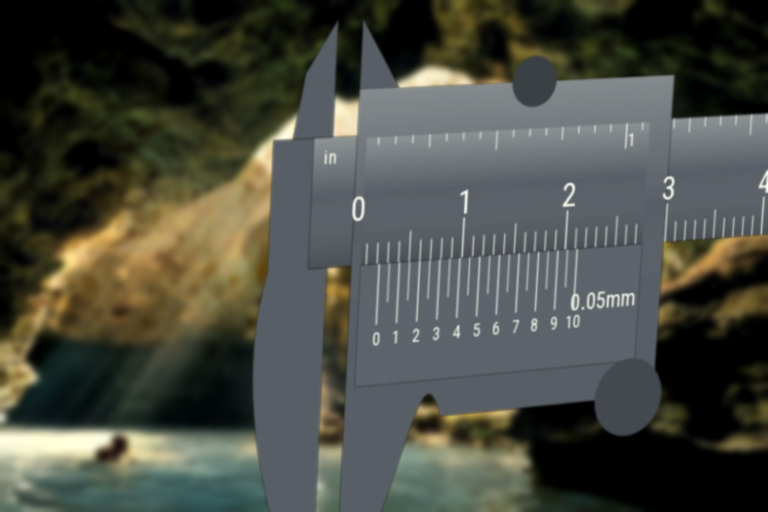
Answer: 2.2mm
